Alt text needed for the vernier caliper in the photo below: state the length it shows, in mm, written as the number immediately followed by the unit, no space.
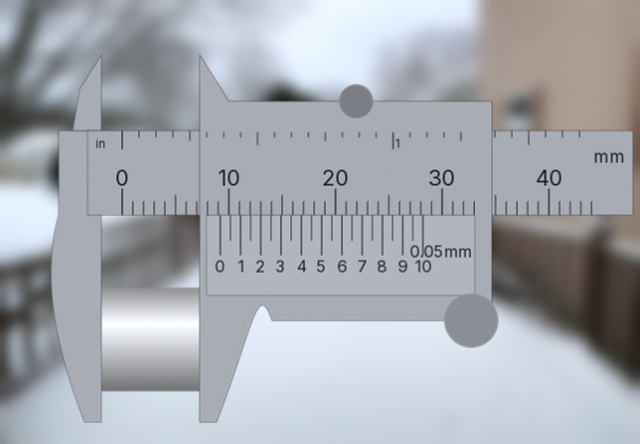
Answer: 9.2mm
